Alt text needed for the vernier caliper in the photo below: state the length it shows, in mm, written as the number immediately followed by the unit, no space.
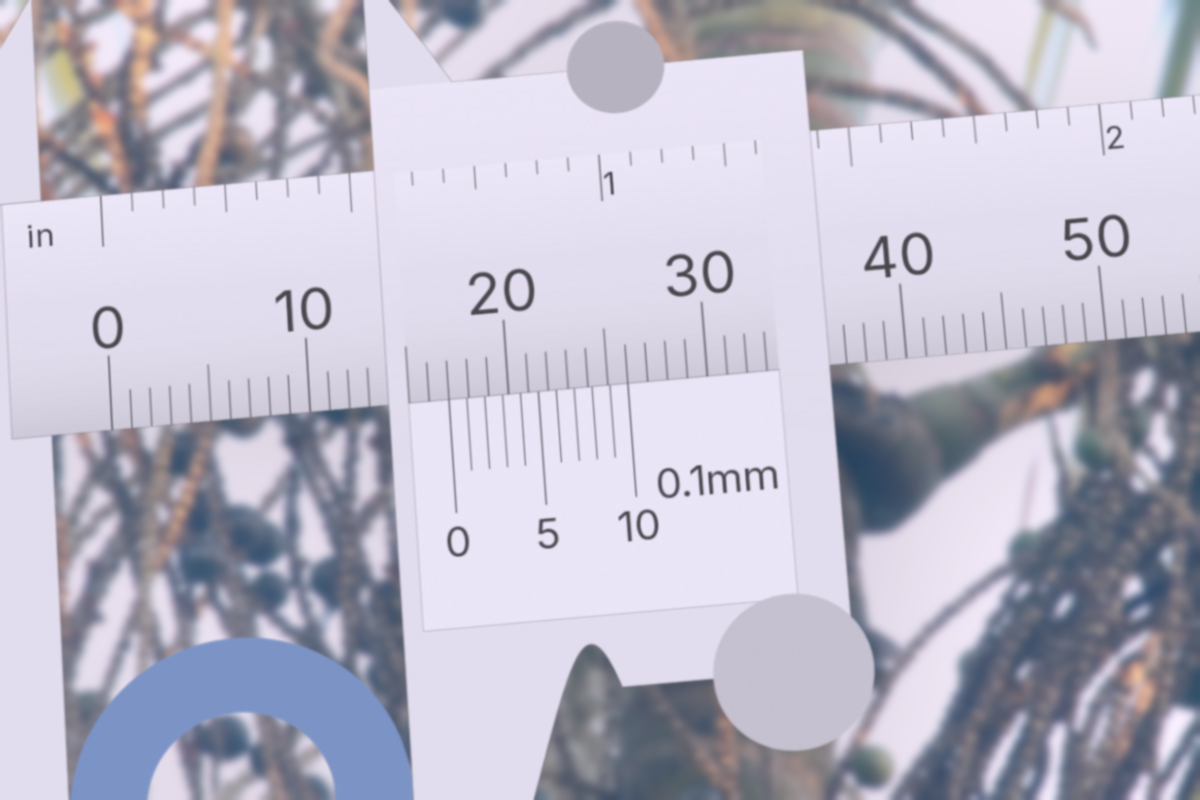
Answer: 17.0mm
